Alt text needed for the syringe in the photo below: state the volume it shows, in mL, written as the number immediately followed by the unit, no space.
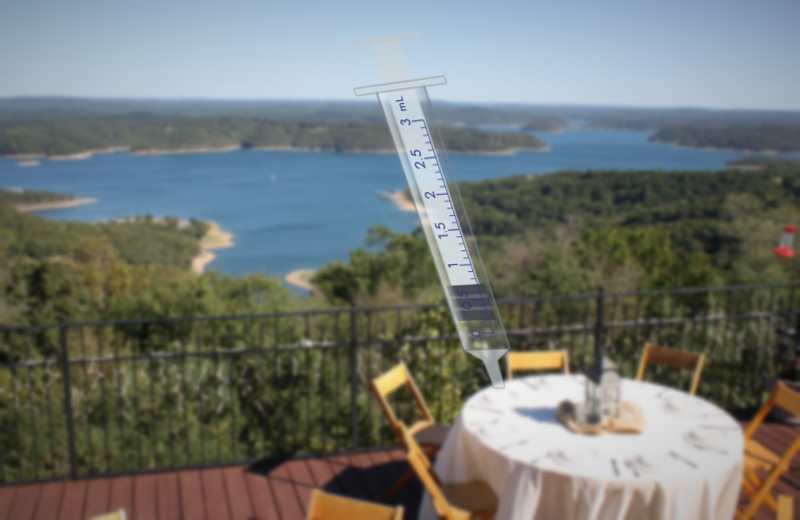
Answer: 0.2mL
